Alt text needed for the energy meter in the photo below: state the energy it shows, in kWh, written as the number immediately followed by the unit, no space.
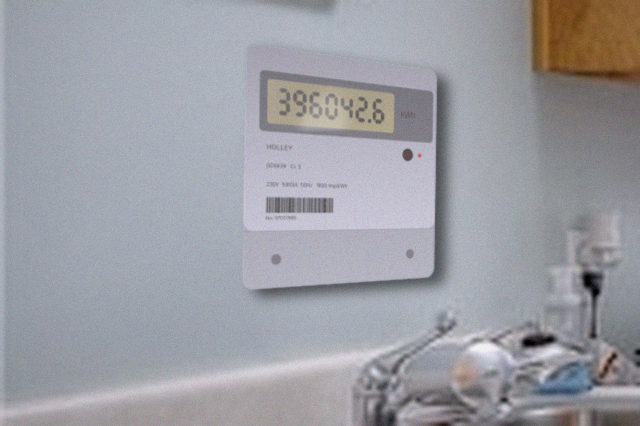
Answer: 396042.6kWh
